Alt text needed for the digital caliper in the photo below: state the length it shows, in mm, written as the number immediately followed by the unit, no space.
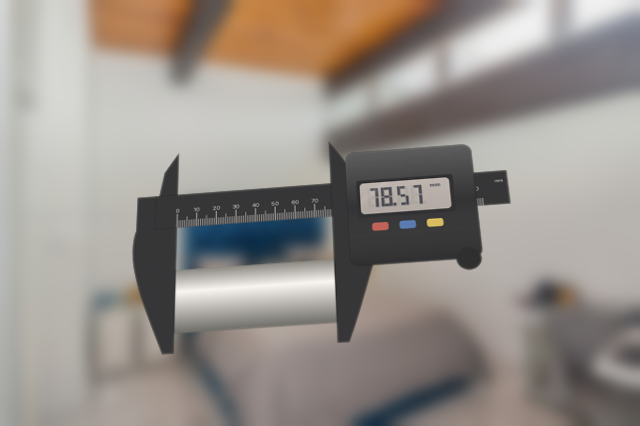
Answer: 78.57mm
